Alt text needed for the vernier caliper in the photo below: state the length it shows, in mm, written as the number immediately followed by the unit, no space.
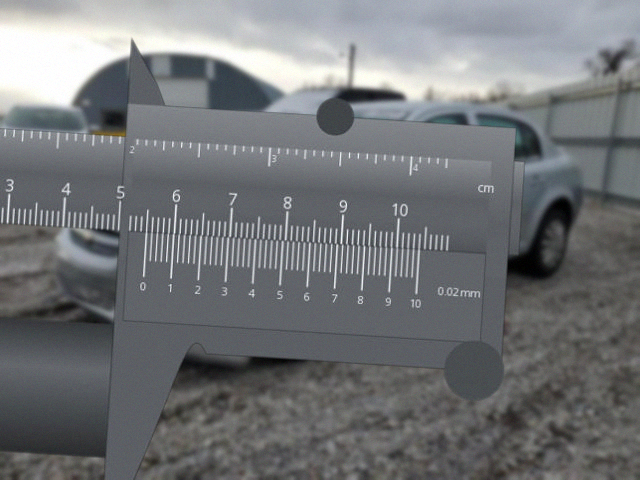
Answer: 55.0mm
